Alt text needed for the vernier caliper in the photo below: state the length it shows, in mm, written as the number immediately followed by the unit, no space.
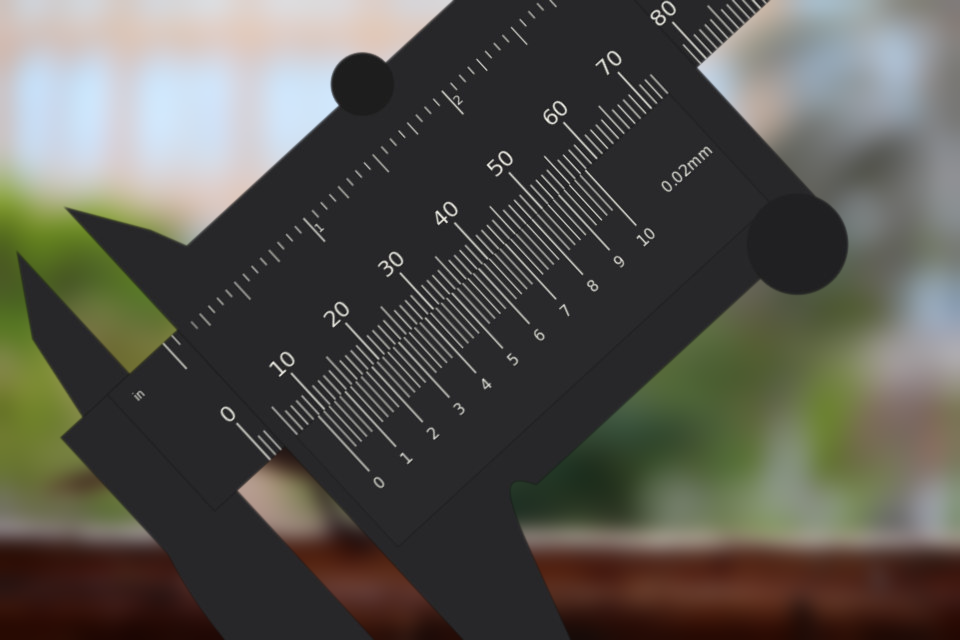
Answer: 8.8mm
